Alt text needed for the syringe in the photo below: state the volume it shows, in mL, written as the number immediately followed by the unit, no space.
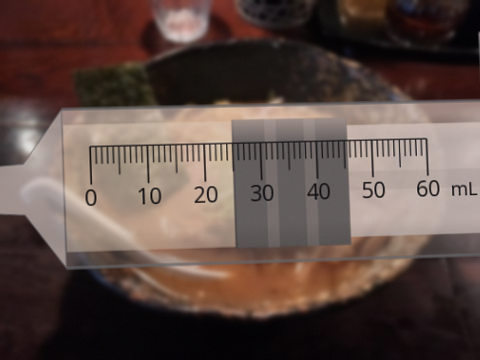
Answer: 25mL
